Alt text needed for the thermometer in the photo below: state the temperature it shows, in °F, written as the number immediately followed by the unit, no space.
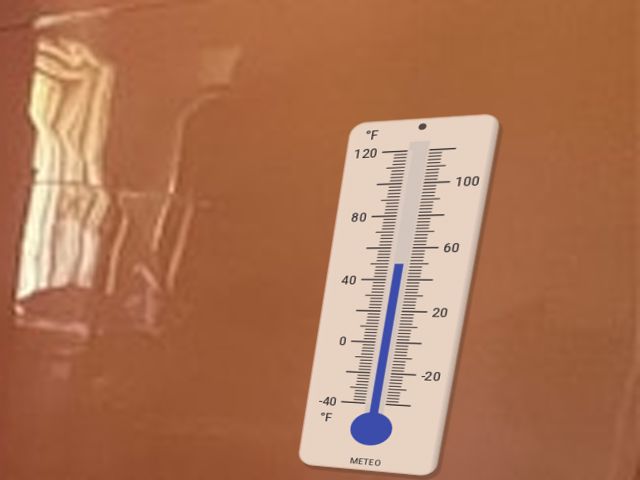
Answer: 50°F
